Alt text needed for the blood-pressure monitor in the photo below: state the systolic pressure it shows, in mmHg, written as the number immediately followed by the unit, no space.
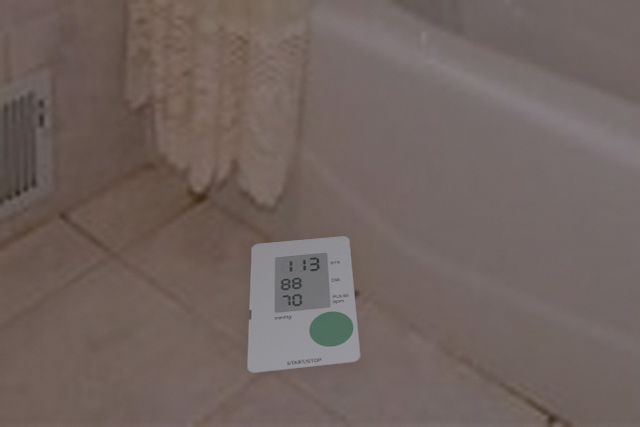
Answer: 113mmHg
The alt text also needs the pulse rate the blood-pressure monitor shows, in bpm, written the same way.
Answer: 70bpm
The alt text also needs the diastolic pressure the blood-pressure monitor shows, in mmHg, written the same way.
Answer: 88mmHg
